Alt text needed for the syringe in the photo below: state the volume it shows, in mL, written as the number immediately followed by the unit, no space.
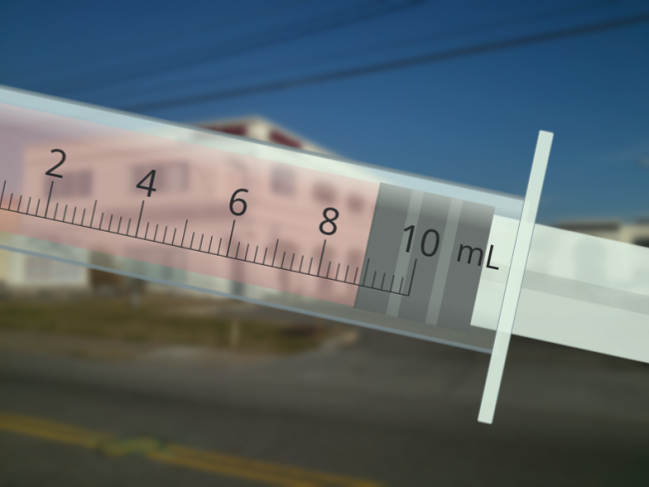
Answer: 8.9mL
